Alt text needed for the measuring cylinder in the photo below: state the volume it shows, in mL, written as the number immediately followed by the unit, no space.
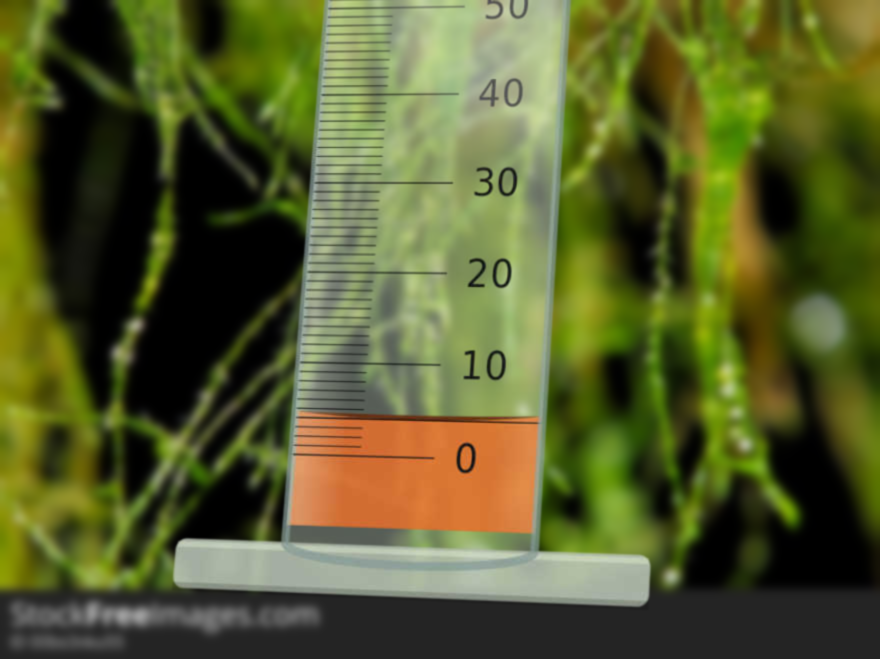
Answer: 4mL
